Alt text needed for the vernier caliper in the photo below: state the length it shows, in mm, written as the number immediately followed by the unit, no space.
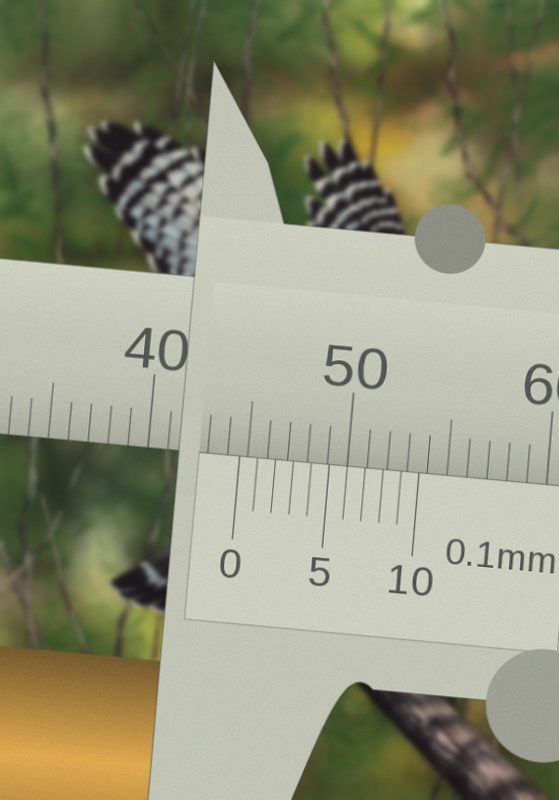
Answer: 44.6mm
